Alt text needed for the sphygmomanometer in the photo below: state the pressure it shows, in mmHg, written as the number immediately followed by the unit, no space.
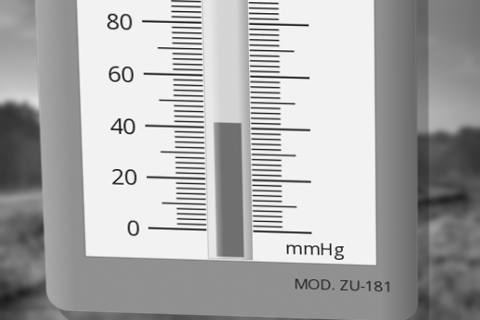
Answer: 42mmHg
